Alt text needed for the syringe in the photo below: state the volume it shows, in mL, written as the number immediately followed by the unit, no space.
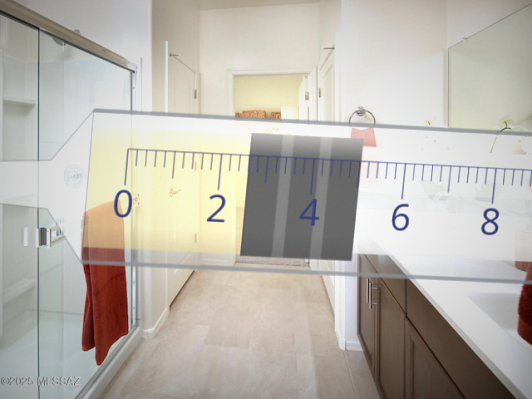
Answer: 2.6mL
